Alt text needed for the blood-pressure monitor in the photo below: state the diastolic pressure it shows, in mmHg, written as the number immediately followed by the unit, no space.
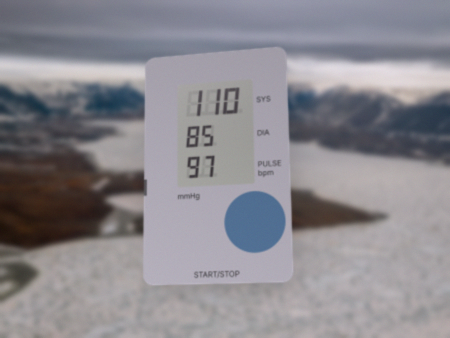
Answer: 85mmHg
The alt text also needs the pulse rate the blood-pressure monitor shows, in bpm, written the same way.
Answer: 97bpm
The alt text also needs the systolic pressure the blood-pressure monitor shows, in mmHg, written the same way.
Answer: 110mmHg
